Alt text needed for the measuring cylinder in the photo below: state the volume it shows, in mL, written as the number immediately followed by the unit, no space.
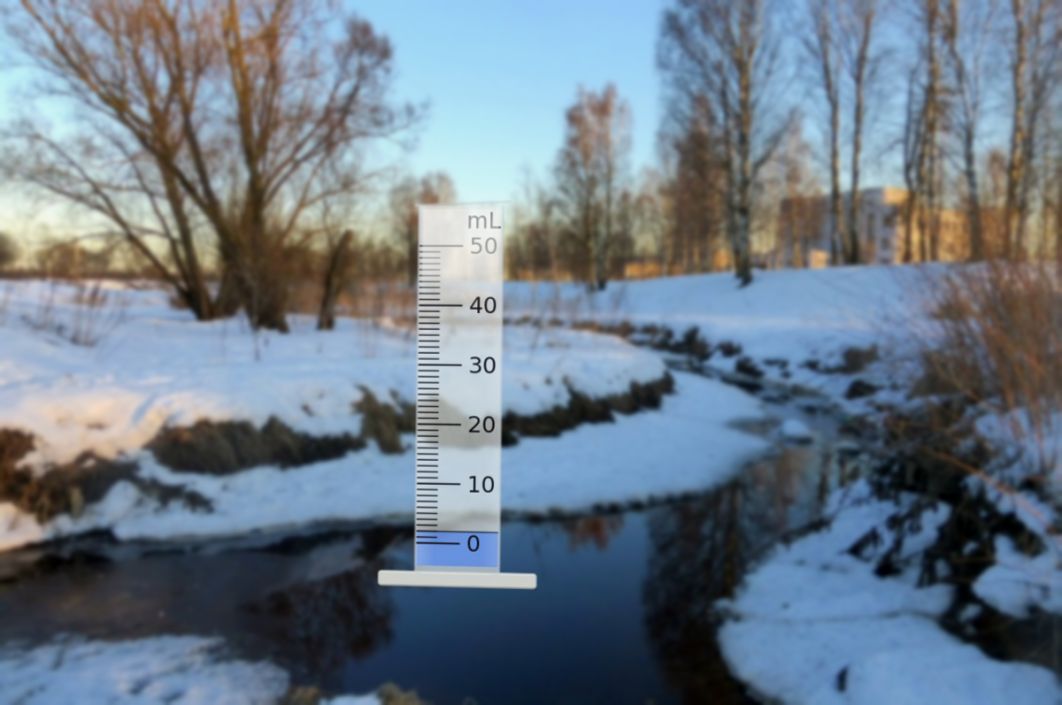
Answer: 2mL
